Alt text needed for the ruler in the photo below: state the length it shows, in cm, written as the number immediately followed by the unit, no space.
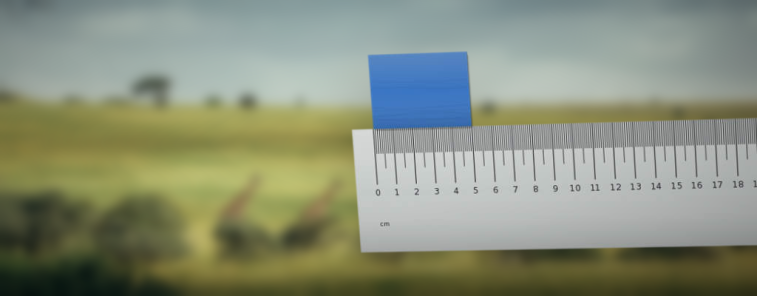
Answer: 5cm
